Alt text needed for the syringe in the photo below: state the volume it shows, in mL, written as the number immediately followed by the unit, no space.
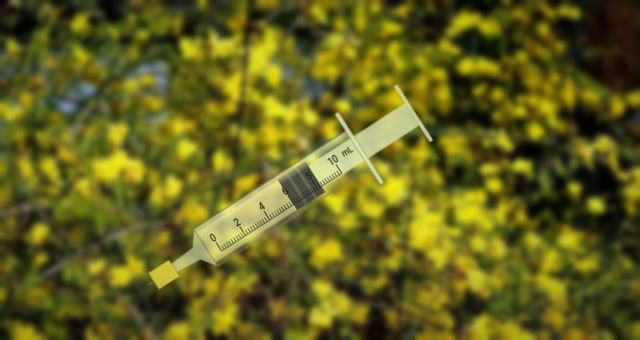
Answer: 6mL
